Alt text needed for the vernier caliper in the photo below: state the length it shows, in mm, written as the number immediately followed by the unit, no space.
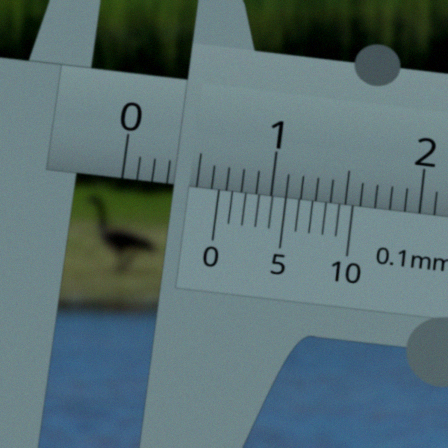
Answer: 6.5mm
